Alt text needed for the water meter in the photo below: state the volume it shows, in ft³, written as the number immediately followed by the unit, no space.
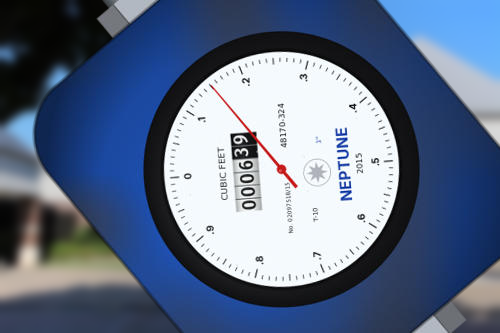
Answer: 639.15ft³
